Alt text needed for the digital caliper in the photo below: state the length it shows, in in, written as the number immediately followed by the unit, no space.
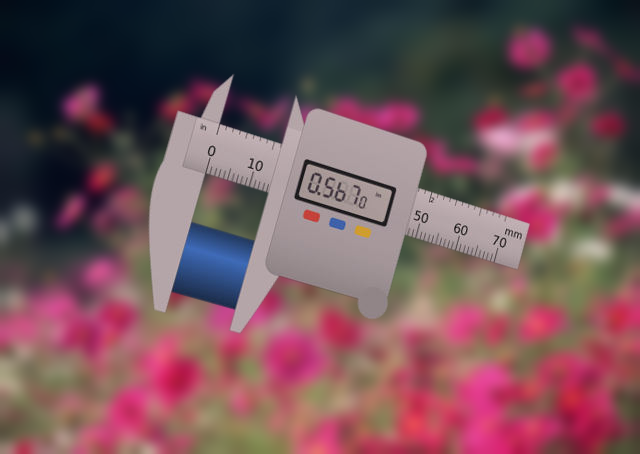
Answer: 0.5670in
